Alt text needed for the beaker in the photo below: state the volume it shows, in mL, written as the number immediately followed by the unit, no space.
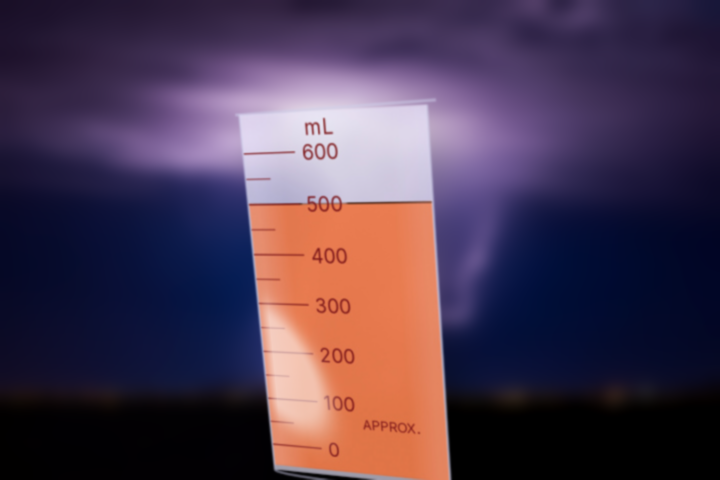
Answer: 500mL
